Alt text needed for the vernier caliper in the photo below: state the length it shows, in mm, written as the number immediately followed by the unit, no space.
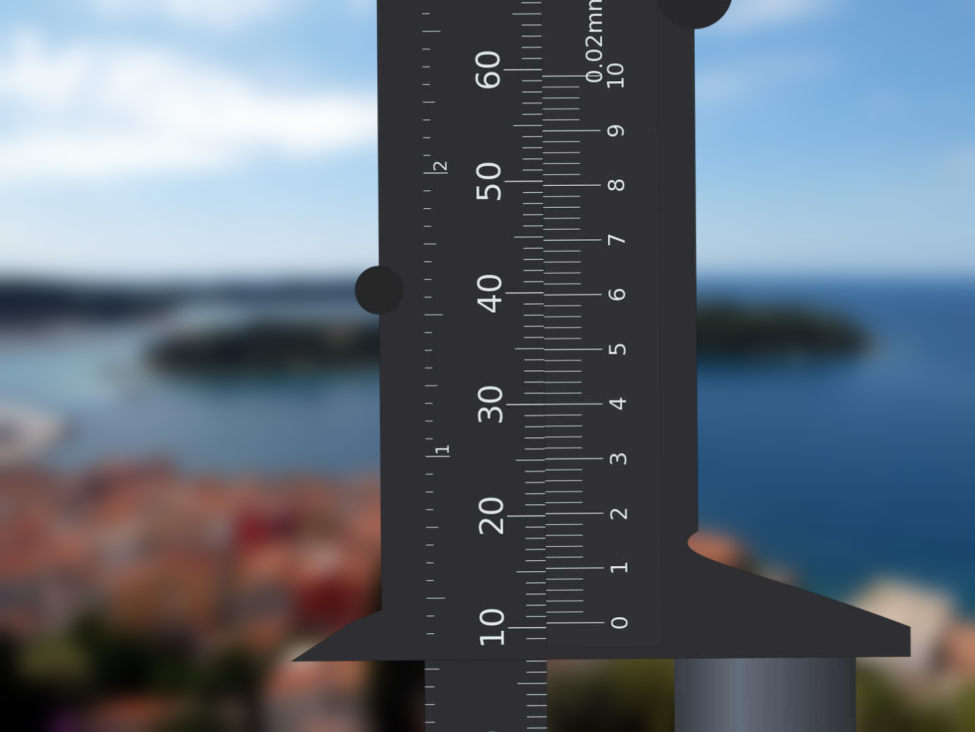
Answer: 10.4mm
